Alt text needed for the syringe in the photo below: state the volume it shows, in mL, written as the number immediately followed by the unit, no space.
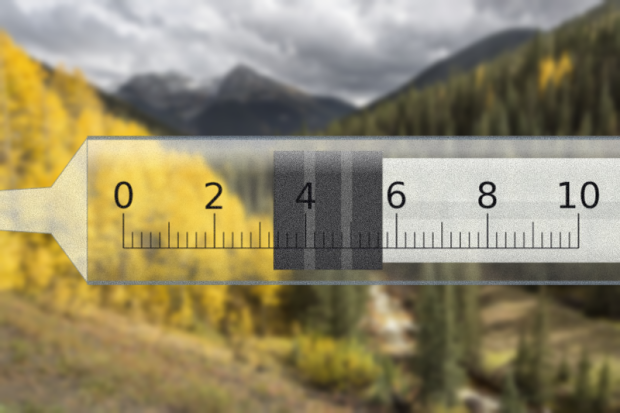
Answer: 3.3mL
